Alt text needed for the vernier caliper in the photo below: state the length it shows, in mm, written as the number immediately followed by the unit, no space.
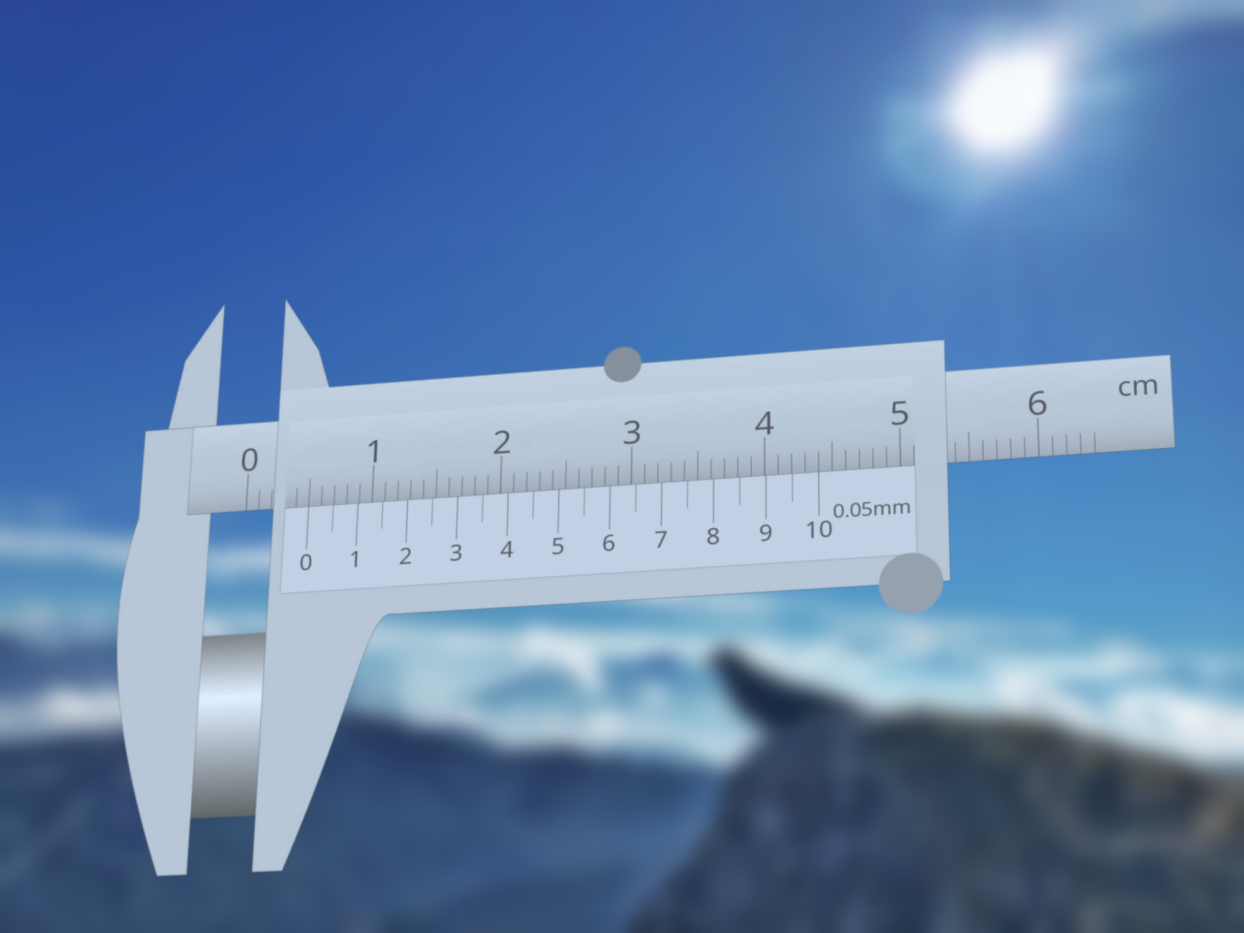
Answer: 5.0mm
